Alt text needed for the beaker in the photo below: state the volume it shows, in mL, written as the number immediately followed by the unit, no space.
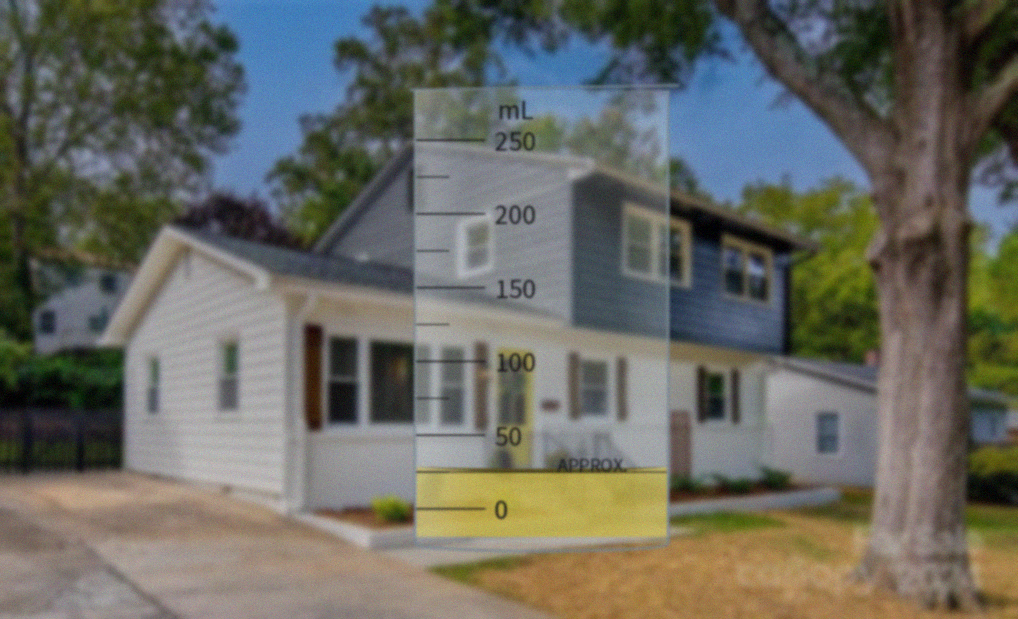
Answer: 25mL
